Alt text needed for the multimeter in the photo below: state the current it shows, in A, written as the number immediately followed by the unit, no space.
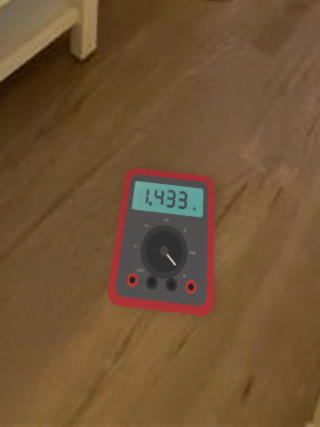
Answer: 1.433A
